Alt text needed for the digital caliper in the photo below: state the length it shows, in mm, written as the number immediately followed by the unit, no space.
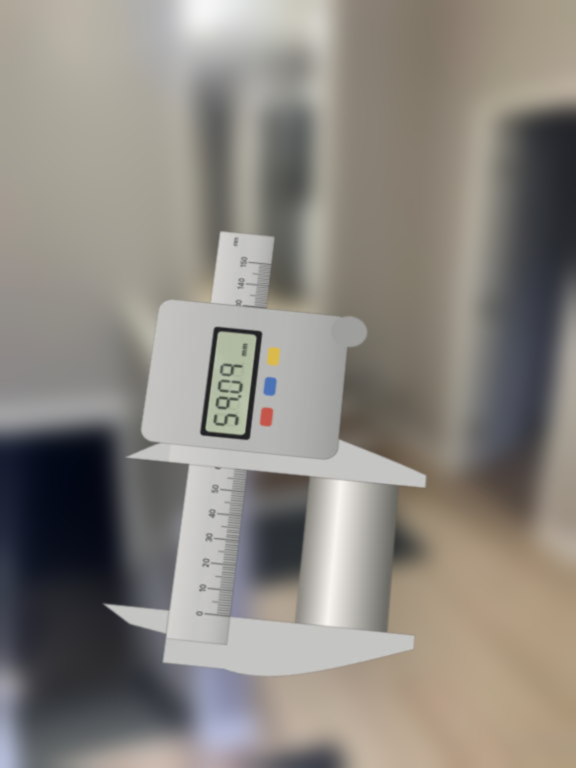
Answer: 59.09mm
